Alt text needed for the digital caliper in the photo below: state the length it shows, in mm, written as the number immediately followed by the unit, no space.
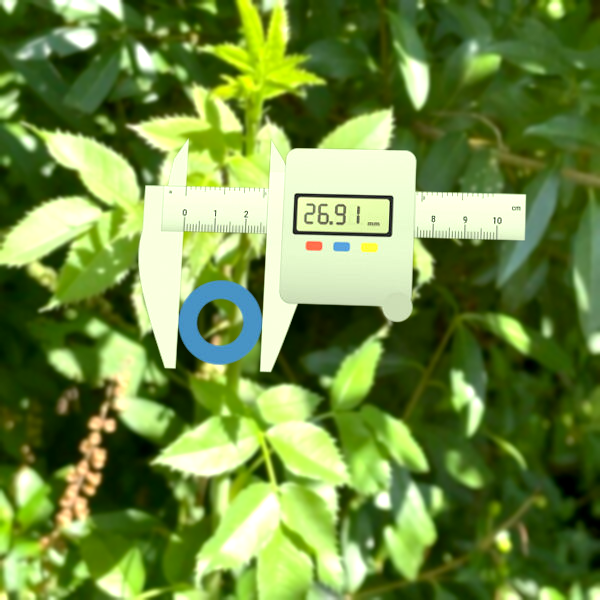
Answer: 26.91mm
